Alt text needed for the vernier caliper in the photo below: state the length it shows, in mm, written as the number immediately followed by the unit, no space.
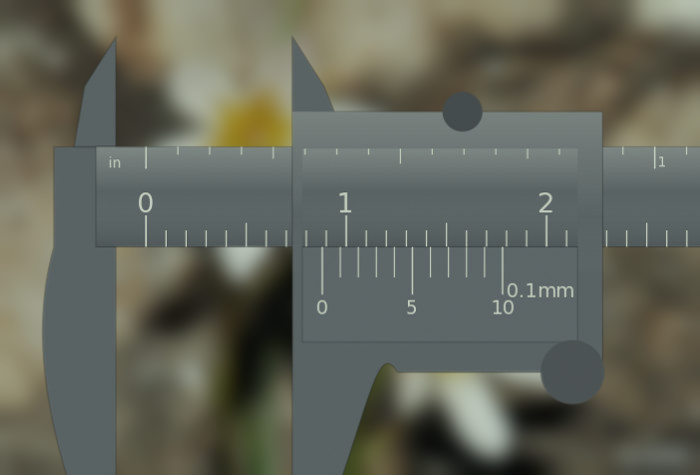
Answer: 8.8mm
